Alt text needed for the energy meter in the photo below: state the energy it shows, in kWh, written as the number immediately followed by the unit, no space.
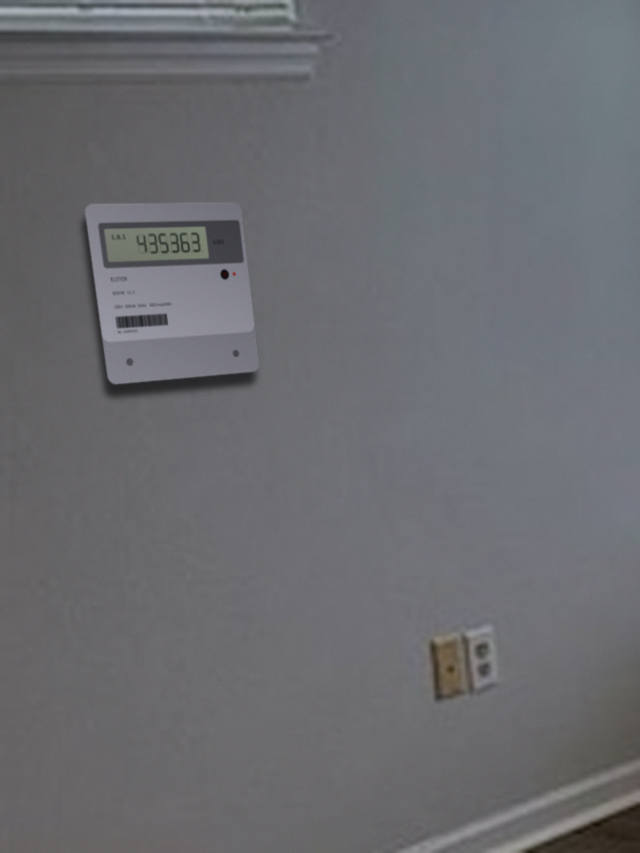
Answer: 435363kWh
